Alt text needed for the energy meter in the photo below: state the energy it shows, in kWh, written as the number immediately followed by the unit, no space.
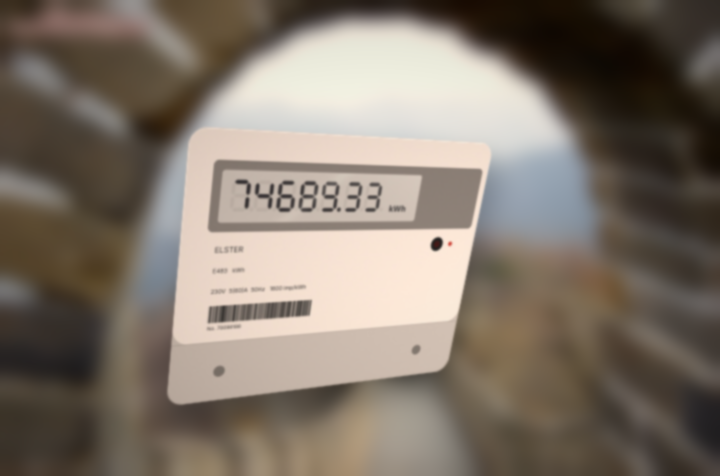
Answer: 74689.33kWh
